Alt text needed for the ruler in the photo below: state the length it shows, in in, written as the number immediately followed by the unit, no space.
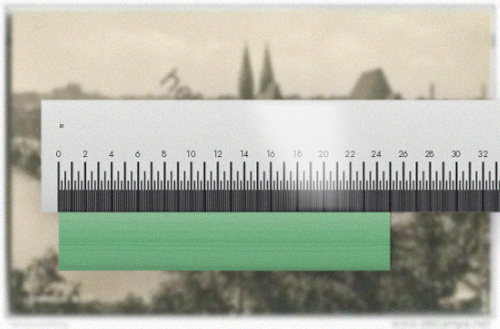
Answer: 25in
